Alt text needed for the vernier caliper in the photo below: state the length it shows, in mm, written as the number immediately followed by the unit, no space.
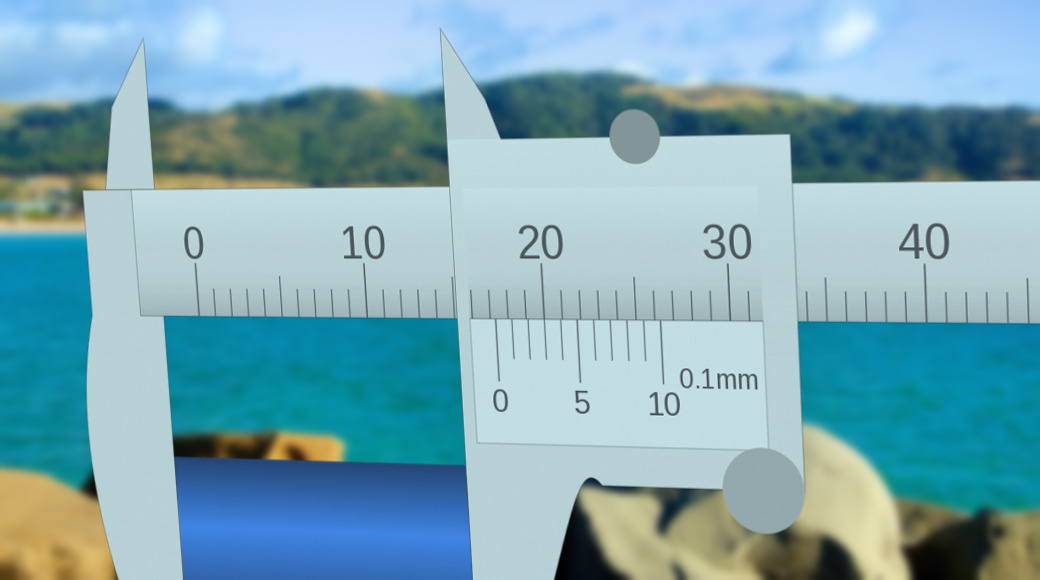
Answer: 17.3mm
